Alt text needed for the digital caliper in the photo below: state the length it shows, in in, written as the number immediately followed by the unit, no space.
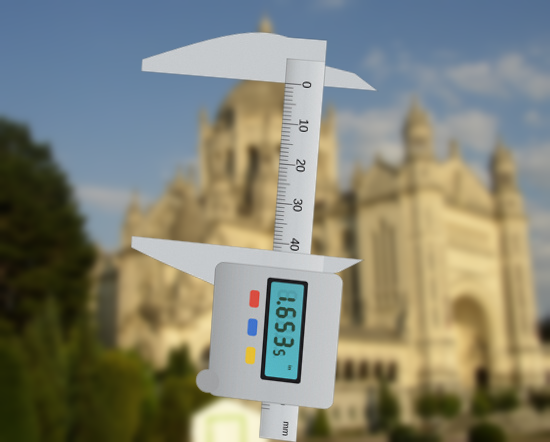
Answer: 1.6535in
